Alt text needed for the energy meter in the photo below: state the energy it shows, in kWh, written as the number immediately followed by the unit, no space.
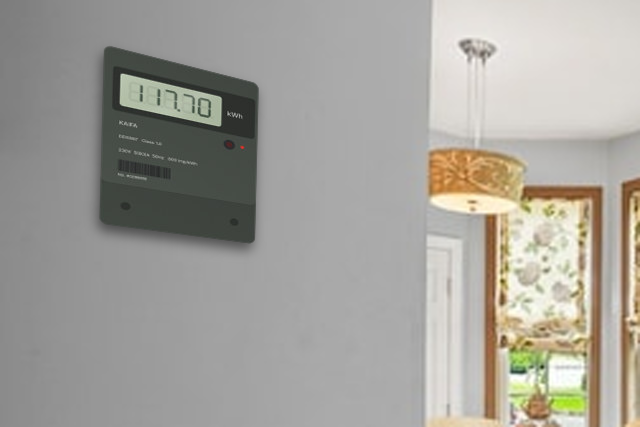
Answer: 117.70kWh
